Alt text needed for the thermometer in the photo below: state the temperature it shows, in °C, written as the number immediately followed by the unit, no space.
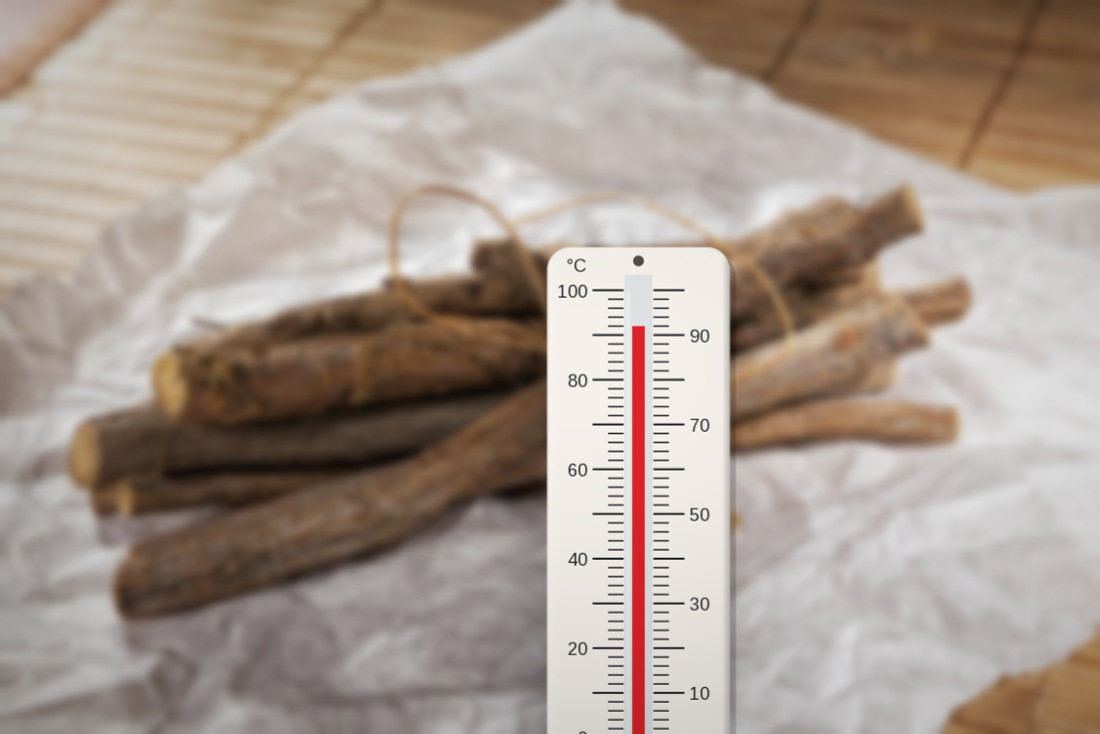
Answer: 92°C
